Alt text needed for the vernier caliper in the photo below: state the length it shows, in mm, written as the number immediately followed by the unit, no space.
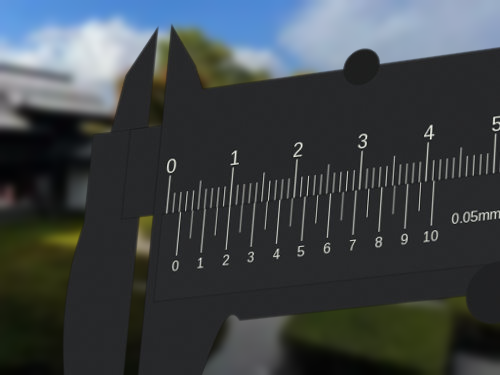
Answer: 2.2mm
